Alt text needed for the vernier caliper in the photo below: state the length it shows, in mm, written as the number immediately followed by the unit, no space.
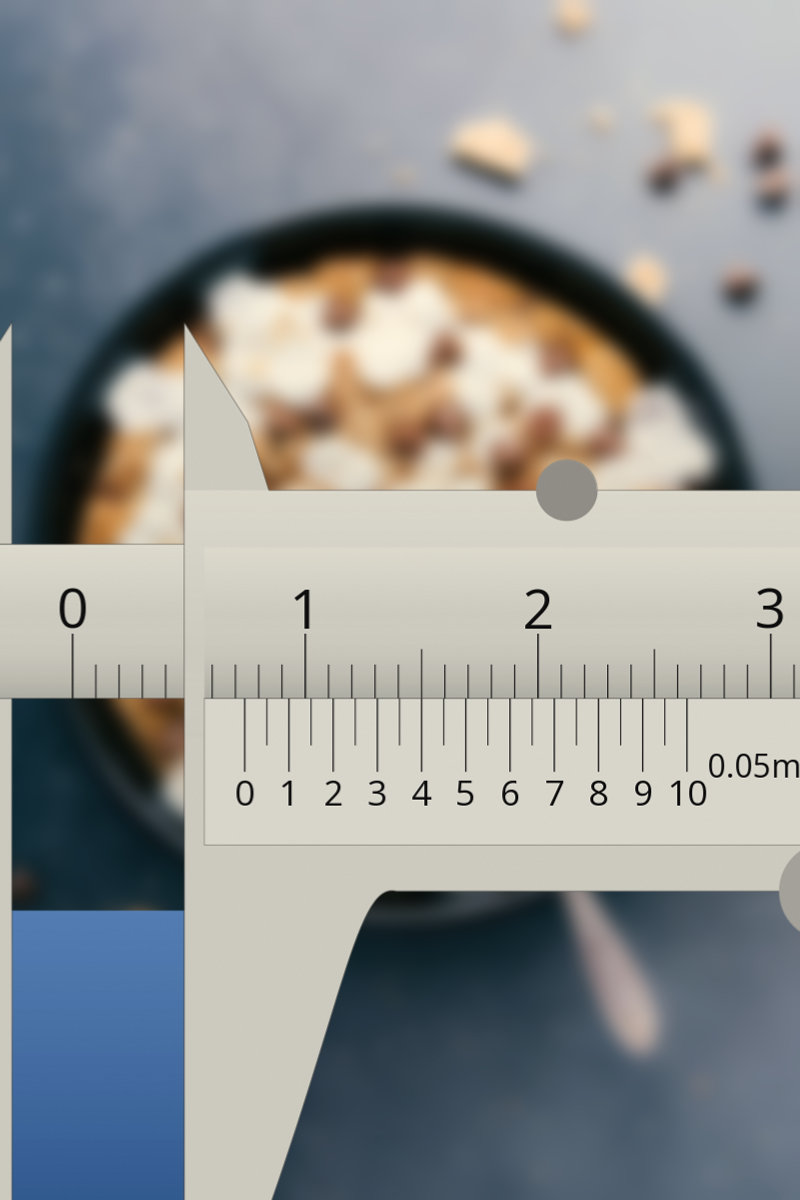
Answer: 7.40mm
